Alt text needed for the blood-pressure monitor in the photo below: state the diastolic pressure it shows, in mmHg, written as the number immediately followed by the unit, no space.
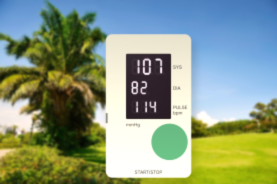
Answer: 82mmHg
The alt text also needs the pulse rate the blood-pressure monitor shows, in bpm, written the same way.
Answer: 114bpm
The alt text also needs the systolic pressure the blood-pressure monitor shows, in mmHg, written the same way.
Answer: 107mmHg
